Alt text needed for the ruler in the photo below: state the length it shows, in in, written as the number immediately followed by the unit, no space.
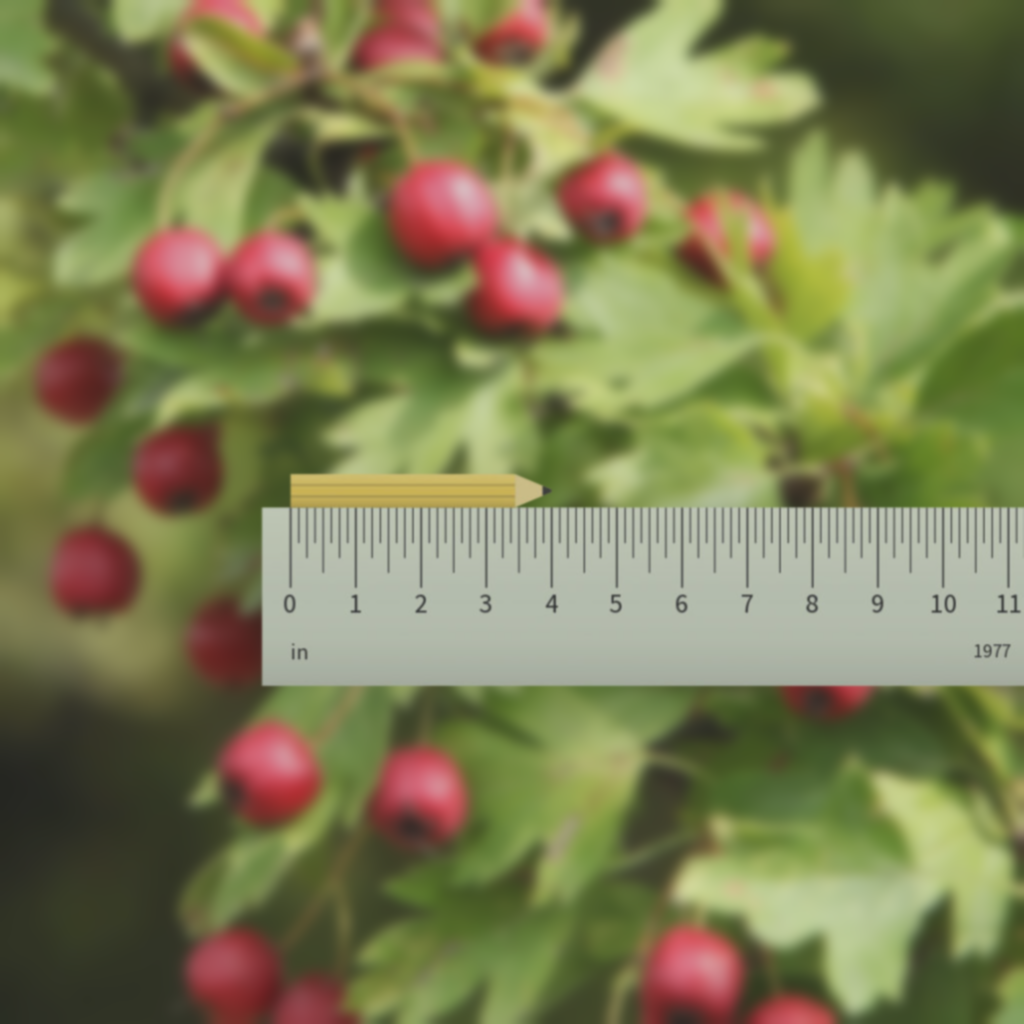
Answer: 4in
